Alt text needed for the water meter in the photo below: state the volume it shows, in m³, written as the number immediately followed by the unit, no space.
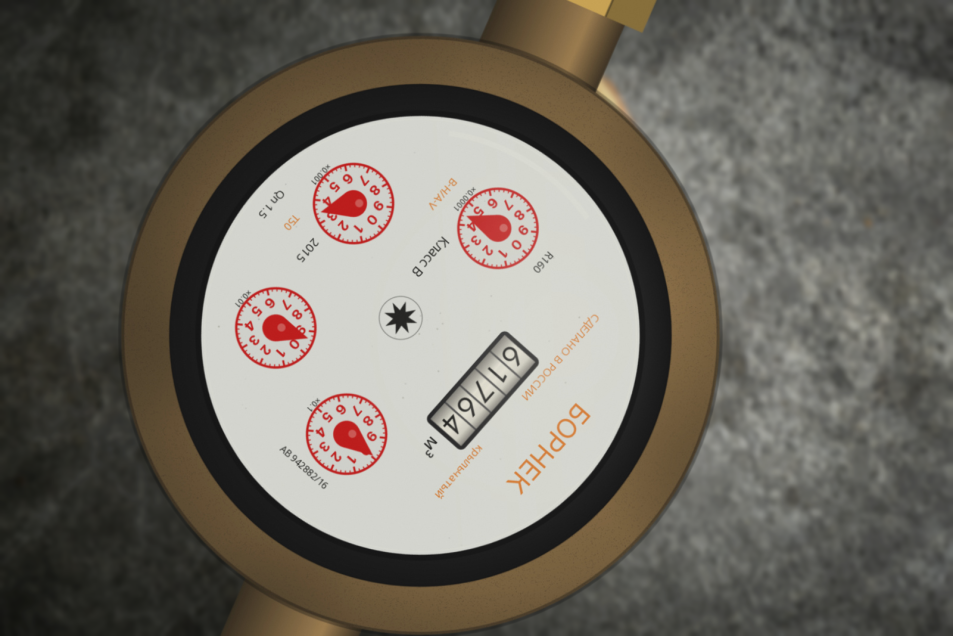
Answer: 61763.9934m³
